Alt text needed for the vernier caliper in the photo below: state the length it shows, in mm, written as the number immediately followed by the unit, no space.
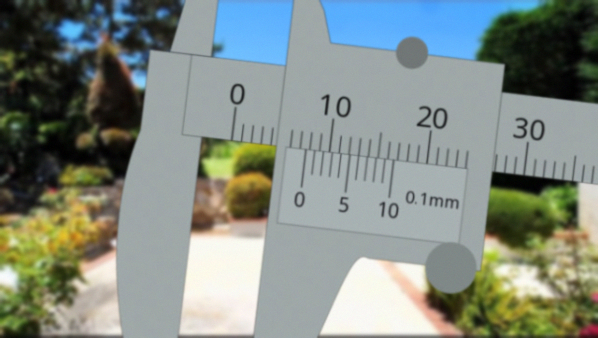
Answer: 7.6mm
